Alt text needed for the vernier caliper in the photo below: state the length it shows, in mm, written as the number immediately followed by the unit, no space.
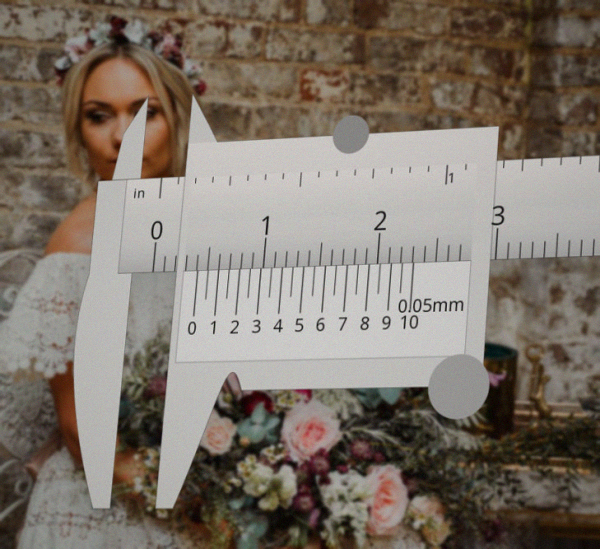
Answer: 4.1mm
